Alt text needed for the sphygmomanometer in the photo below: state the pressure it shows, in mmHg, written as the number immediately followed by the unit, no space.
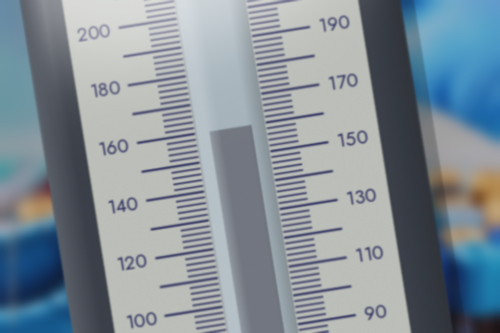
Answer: 160mmHg
